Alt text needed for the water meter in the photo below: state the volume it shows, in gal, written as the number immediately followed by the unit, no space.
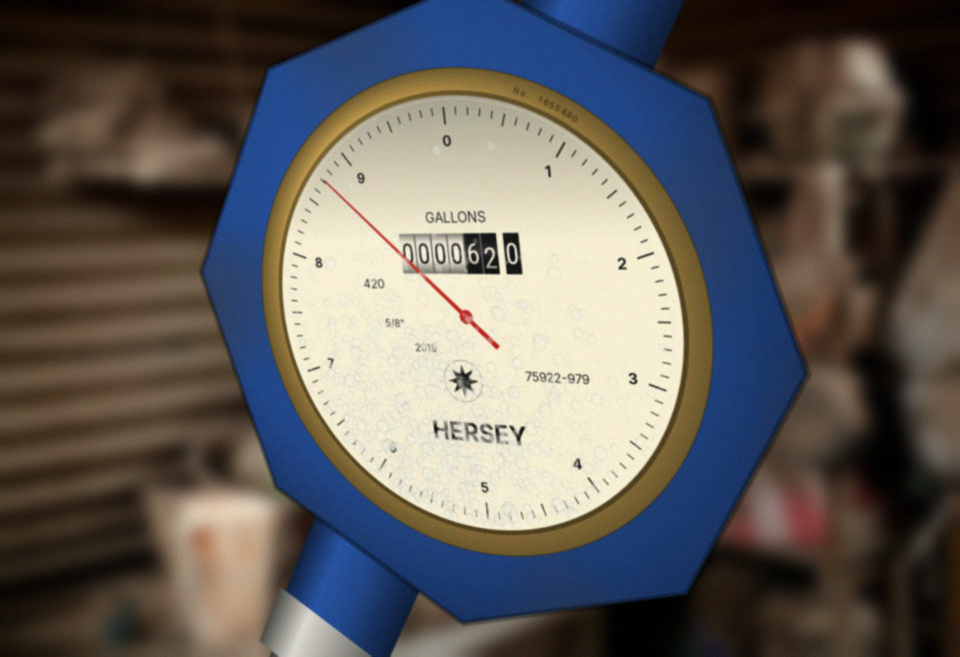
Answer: 618.7gal
